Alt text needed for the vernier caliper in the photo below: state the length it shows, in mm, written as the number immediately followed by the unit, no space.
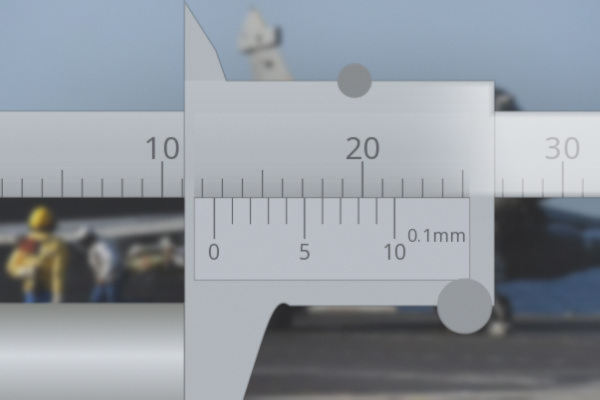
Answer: 12.6mm
